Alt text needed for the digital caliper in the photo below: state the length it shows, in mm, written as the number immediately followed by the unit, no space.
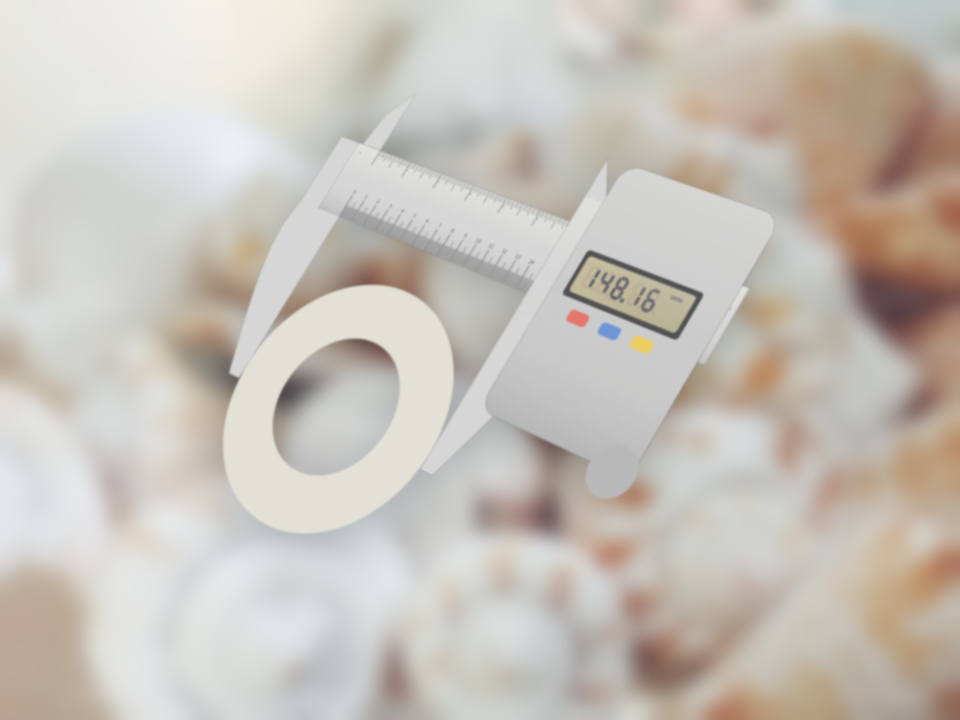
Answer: 148.16mm
